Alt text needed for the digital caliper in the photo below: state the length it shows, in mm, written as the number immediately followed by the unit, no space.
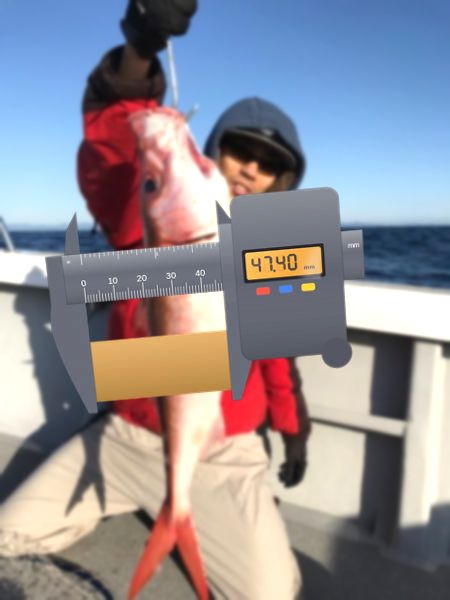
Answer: 47.40mm
